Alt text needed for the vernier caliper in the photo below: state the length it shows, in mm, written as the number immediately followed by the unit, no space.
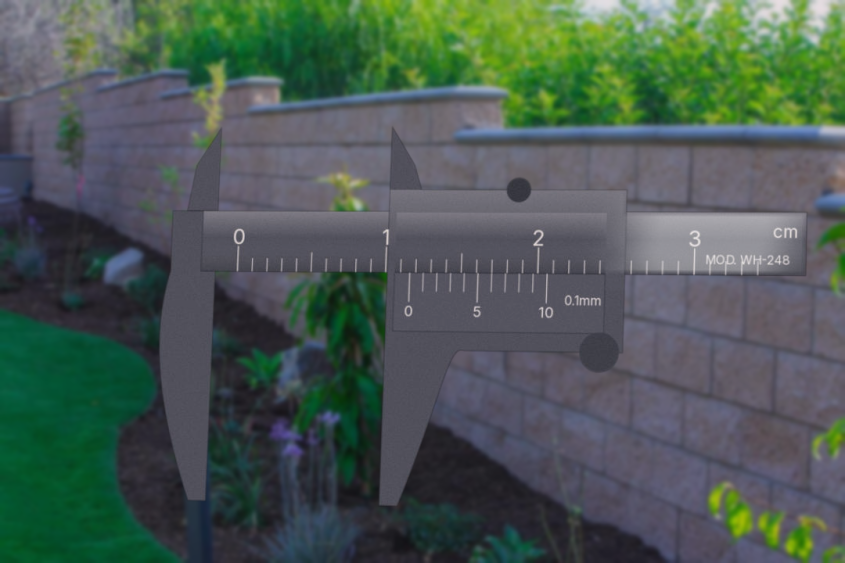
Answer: 11.6mm
